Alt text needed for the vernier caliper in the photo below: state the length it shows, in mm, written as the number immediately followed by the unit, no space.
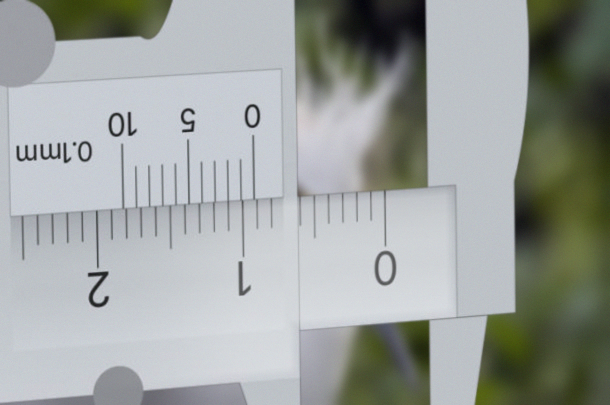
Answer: 9.2mm
